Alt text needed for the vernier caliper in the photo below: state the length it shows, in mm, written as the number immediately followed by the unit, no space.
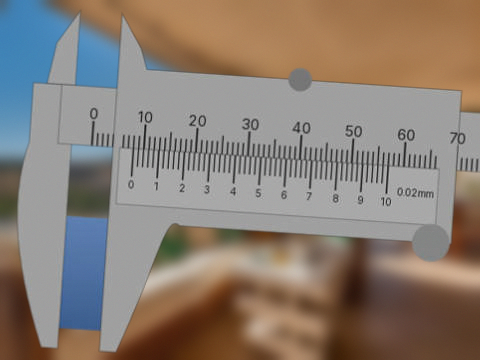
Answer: 8.0mm
